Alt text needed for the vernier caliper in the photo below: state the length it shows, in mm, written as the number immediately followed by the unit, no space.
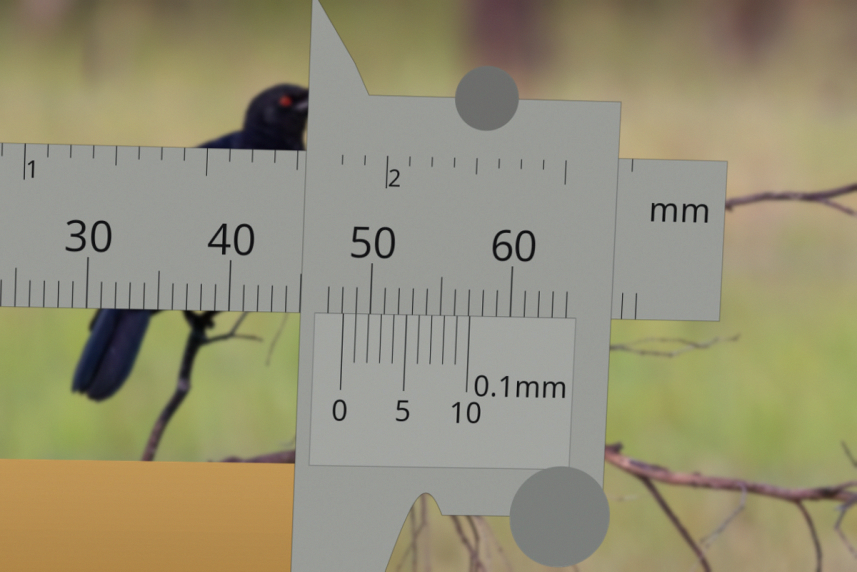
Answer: 48.1mm
